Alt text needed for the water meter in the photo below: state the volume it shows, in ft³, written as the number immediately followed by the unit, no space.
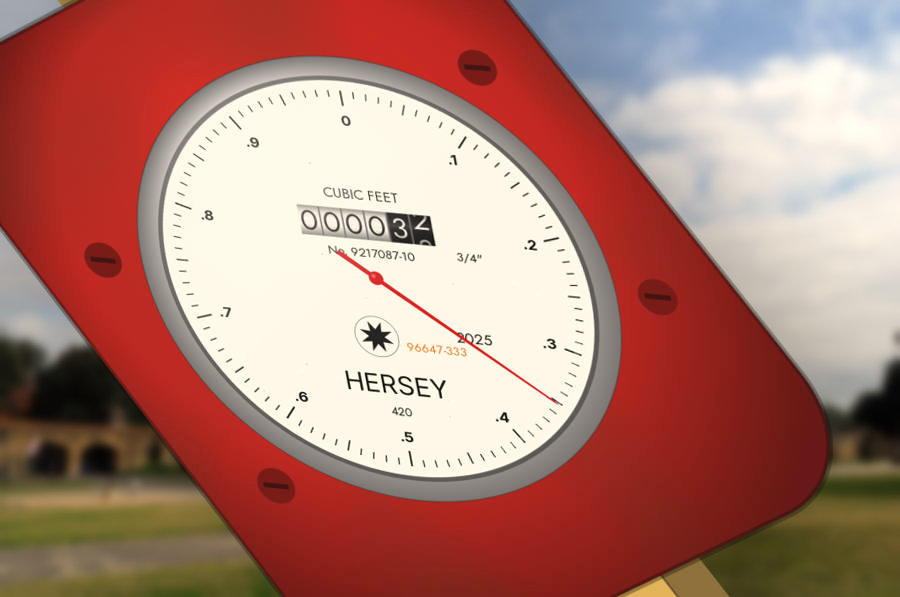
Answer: 32.35ft³
